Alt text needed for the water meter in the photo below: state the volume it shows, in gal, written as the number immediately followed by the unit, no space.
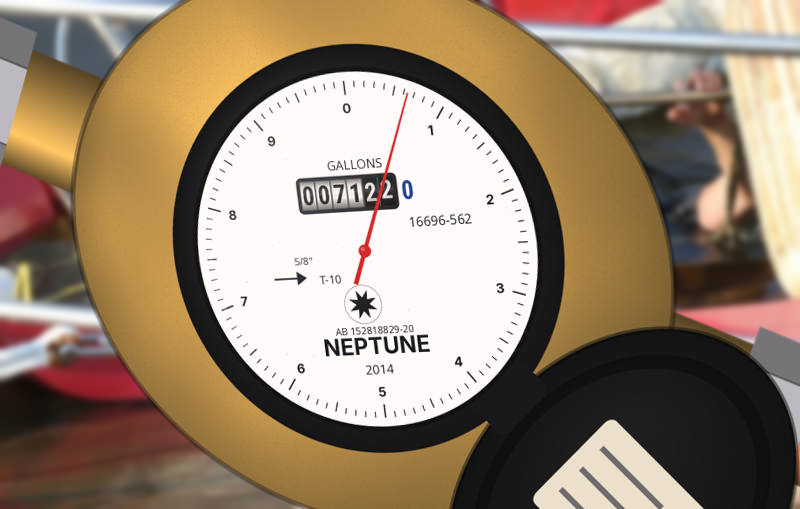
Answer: 71220.6gal
